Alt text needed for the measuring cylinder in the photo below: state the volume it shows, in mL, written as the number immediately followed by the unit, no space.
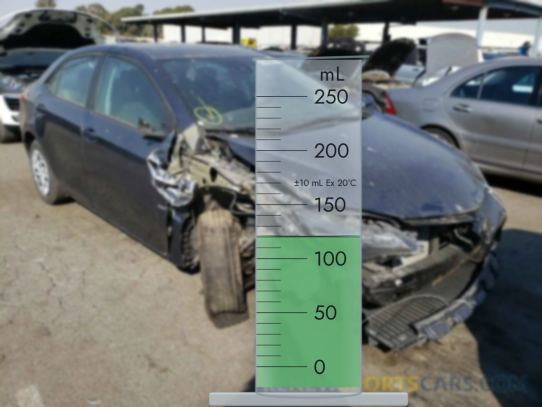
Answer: 120mL
